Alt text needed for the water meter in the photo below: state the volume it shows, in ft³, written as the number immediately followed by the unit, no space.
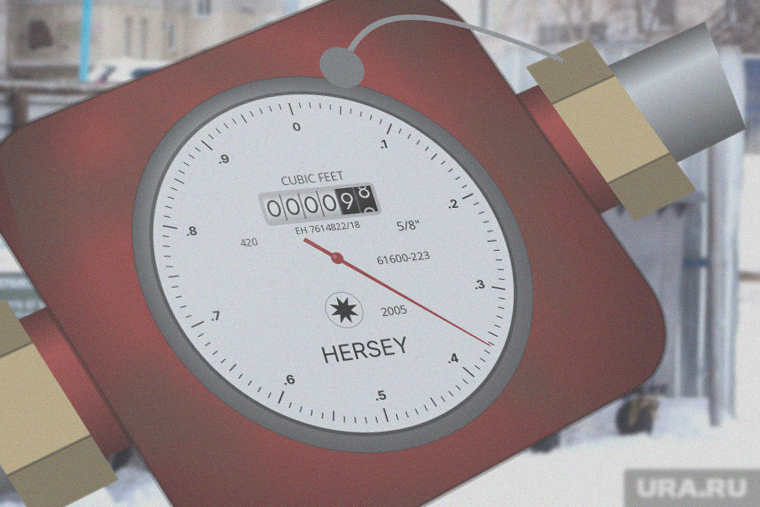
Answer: 98.36ft³
